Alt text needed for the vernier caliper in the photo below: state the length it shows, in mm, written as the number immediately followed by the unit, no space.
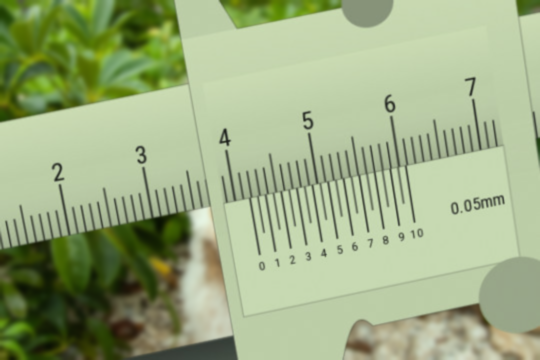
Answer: 41.8mm
